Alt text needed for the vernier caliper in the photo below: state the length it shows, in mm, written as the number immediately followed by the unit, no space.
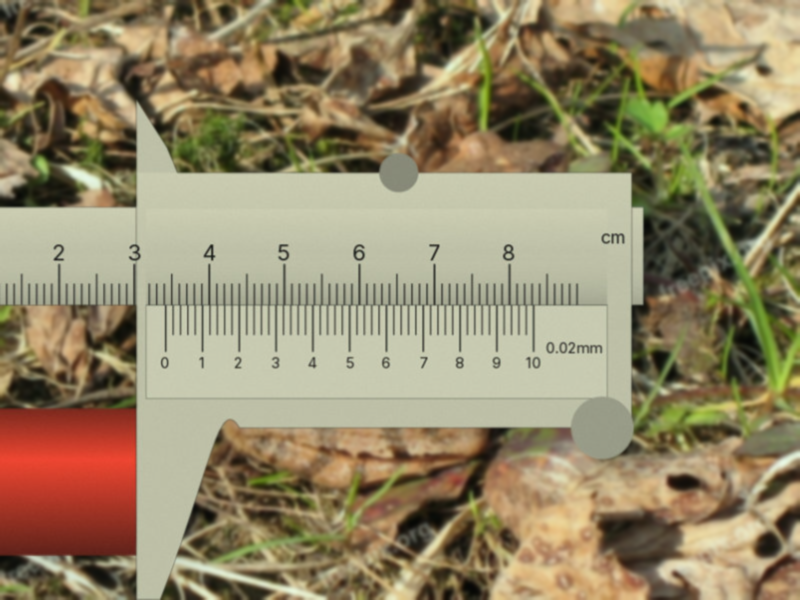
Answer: 34.2mm
